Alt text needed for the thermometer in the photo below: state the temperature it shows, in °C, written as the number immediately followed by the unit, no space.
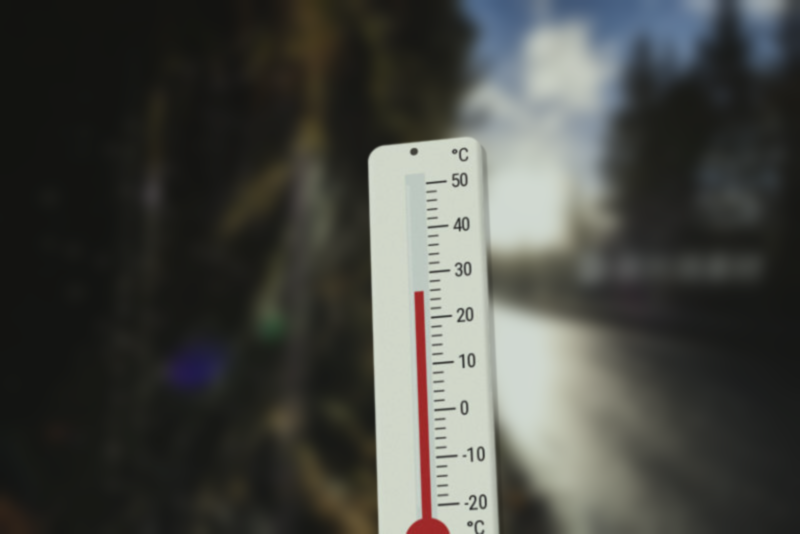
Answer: 26°C
